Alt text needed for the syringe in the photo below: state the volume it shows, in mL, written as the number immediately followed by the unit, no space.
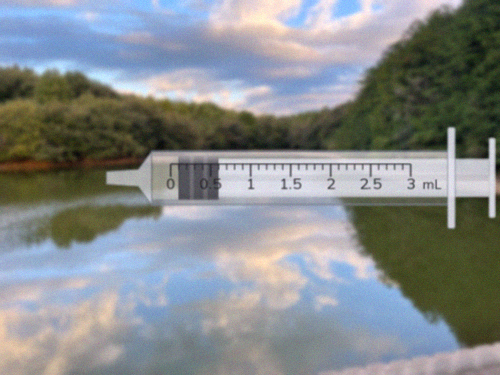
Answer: 0.1mL
